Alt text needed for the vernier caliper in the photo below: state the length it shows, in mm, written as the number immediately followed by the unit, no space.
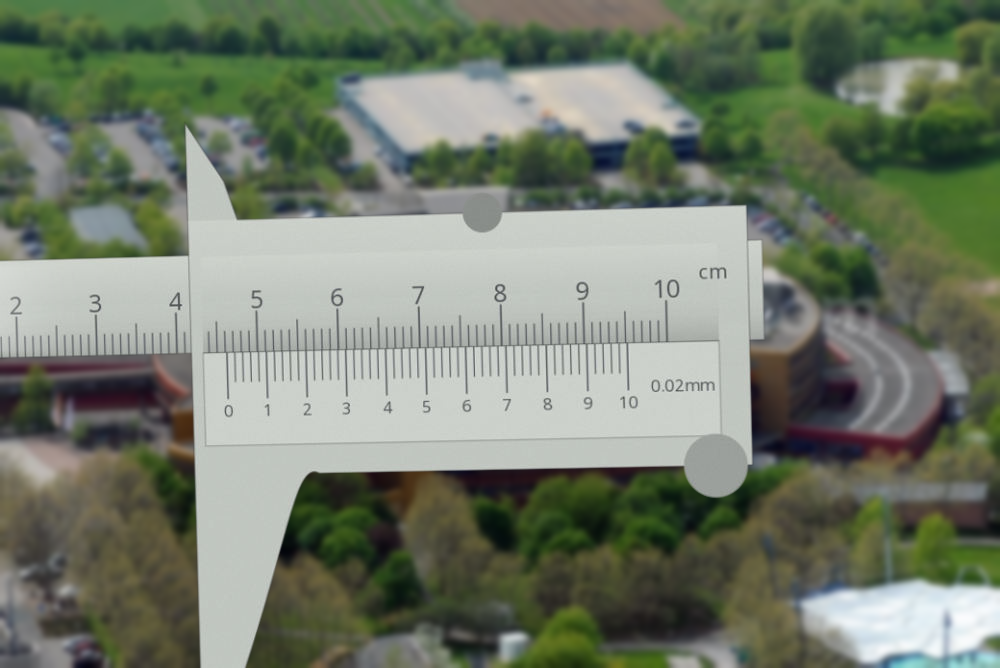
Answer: 46.2mm
